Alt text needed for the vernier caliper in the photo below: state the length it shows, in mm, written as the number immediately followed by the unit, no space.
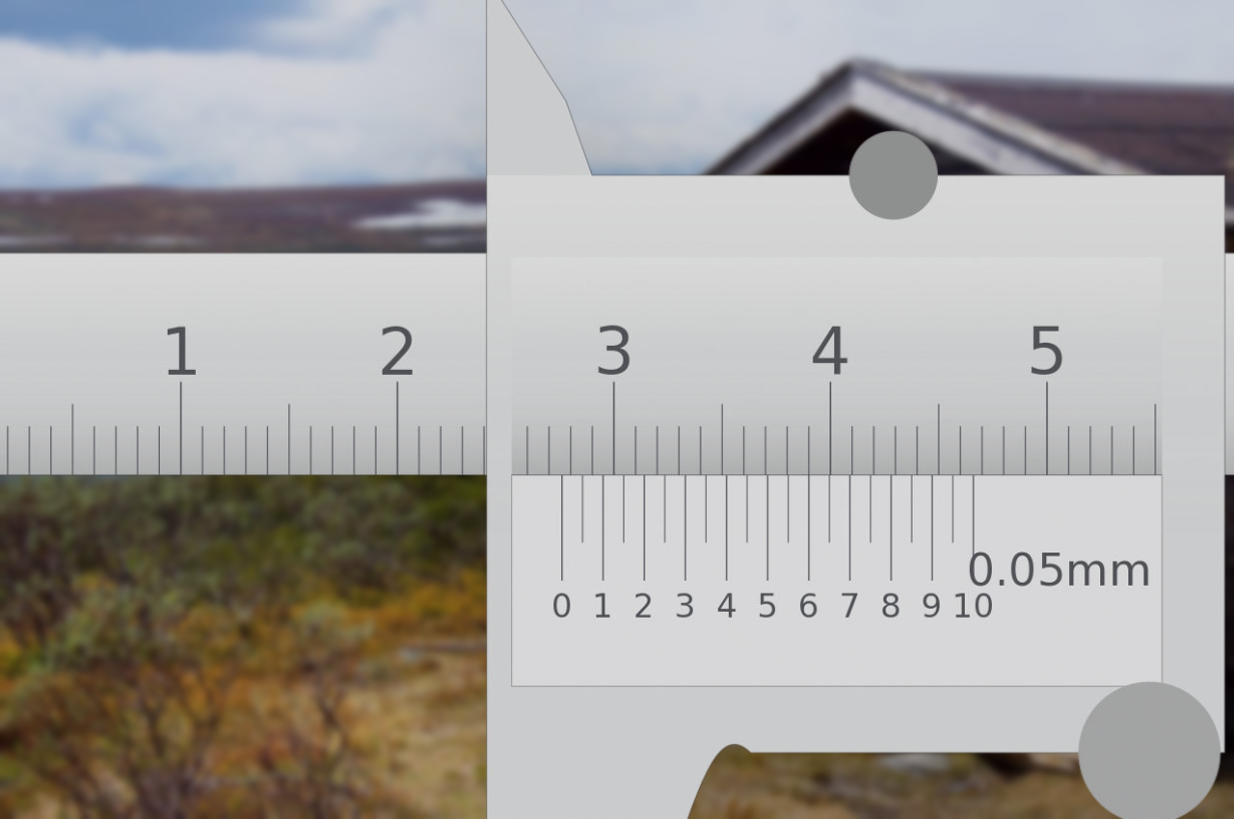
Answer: 27.6mm
